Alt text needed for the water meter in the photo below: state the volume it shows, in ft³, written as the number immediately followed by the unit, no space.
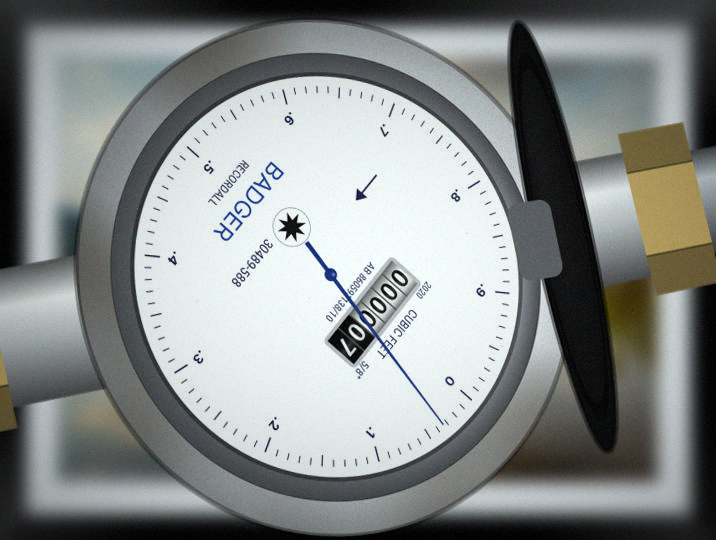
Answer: 7.03ft³
